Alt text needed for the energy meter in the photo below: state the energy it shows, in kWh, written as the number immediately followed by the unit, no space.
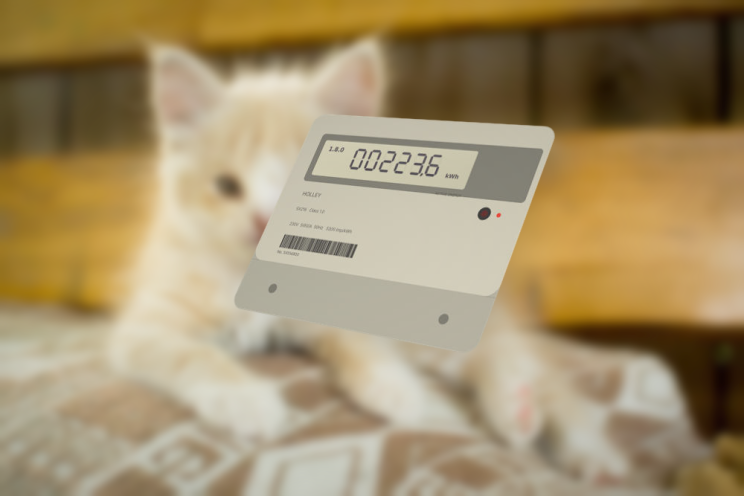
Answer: 223.6kWh
